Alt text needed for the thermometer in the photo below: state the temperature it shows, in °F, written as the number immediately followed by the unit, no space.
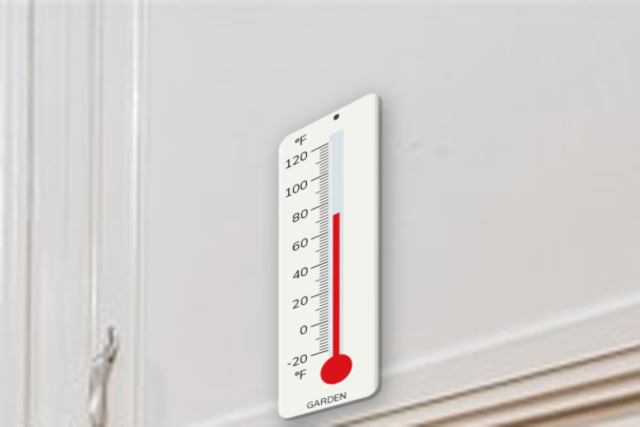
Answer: 70°F
